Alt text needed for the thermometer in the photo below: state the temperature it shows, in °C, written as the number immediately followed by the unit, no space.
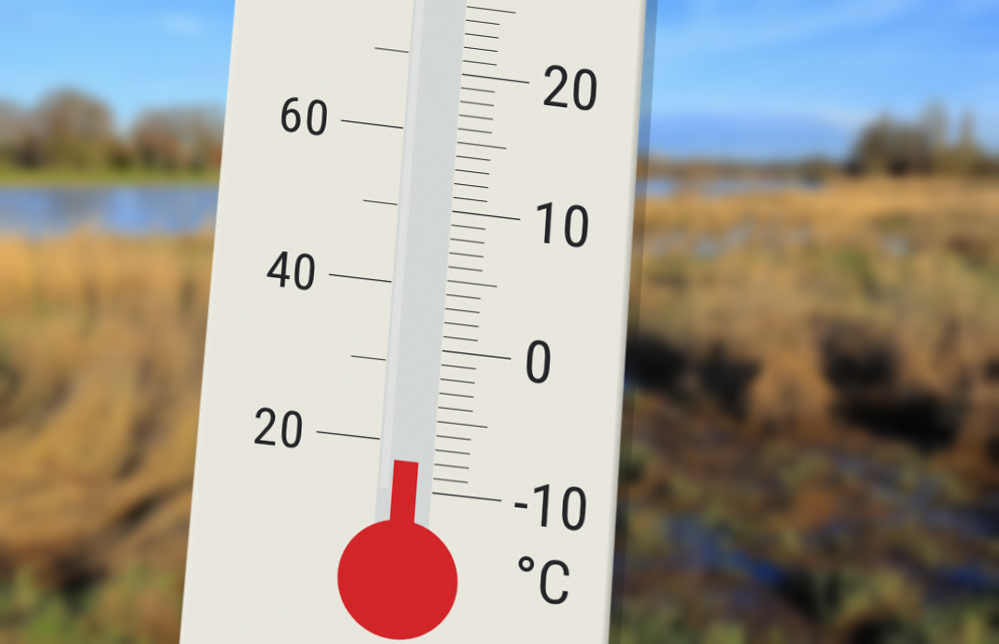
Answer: -8°C
